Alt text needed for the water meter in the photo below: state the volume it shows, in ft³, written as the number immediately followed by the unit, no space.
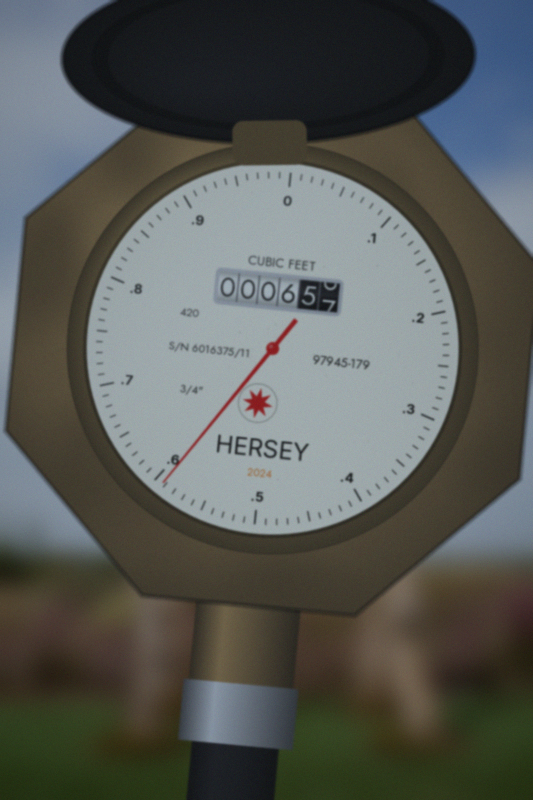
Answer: 656.59ft³
